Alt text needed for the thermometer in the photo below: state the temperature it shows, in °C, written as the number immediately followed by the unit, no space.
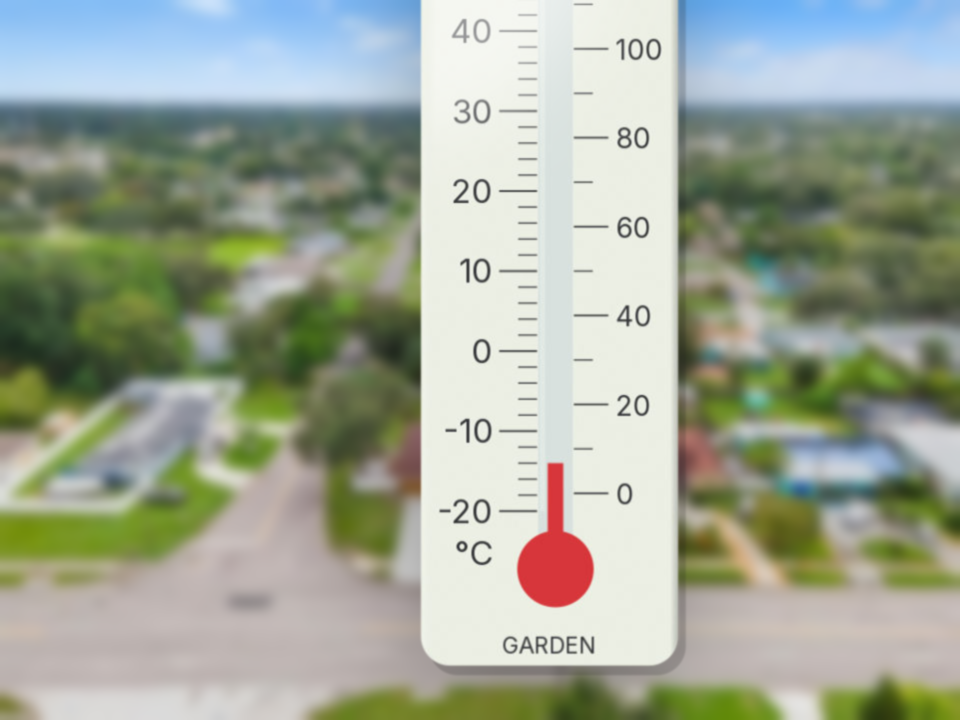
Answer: -14°C
